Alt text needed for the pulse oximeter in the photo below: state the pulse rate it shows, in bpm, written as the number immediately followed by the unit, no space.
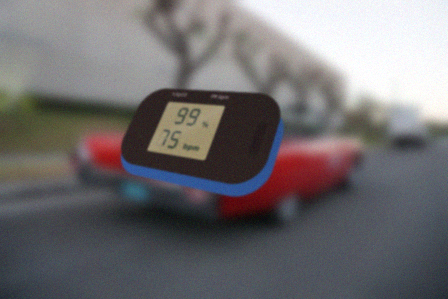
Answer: 75bpm
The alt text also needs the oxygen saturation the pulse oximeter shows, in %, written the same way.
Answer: 99%
